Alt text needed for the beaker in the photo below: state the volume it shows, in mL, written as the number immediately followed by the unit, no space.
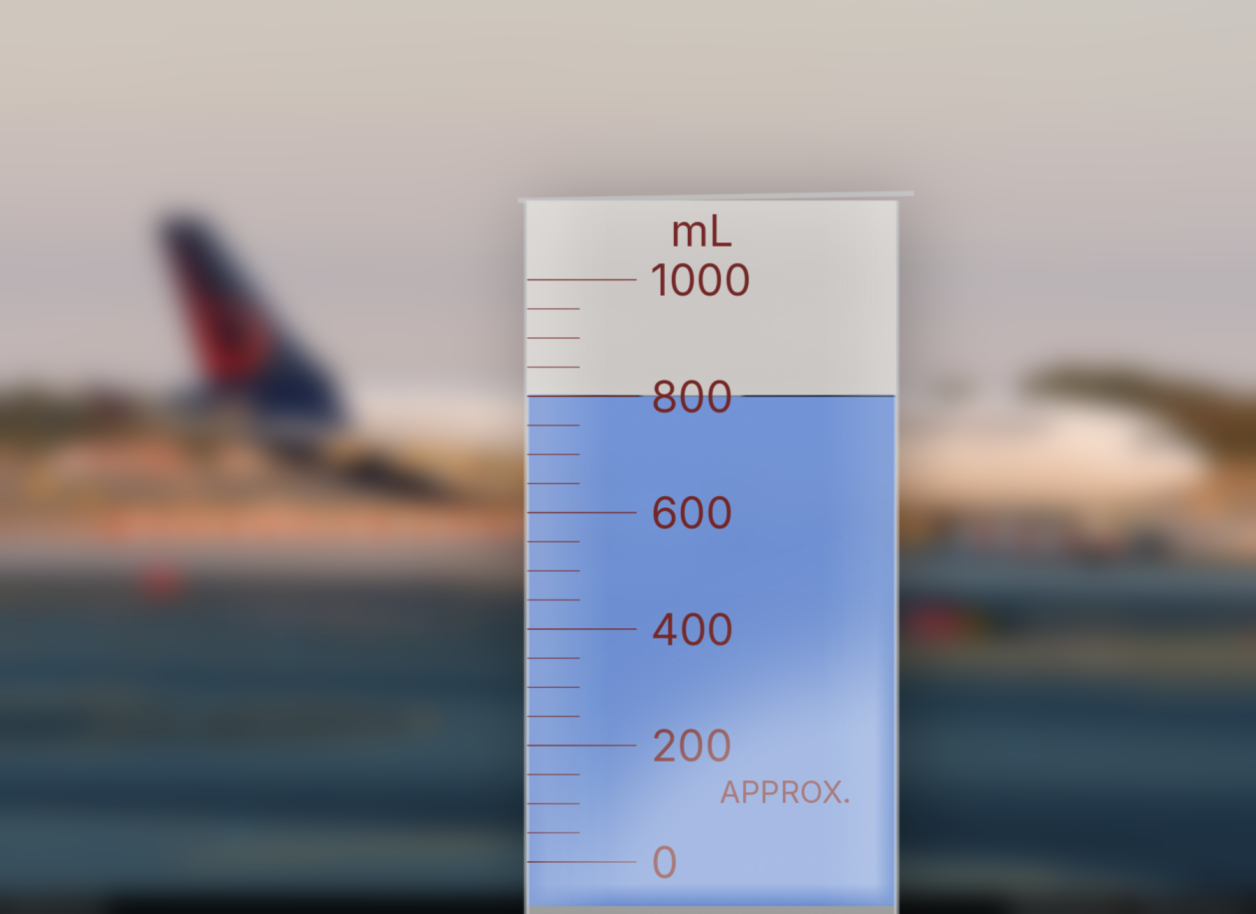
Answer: 800mL
